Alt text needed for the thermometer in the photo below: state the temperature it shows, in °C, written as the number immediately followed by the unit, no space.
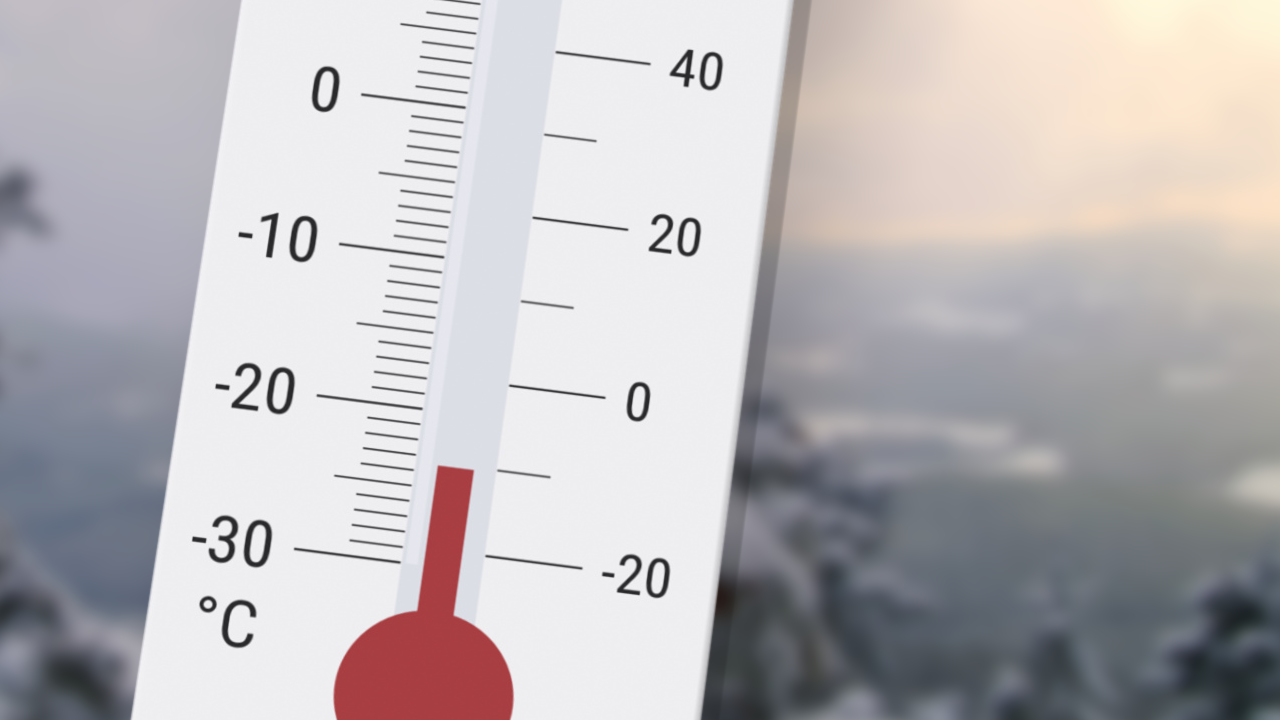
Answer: -23.5°C
